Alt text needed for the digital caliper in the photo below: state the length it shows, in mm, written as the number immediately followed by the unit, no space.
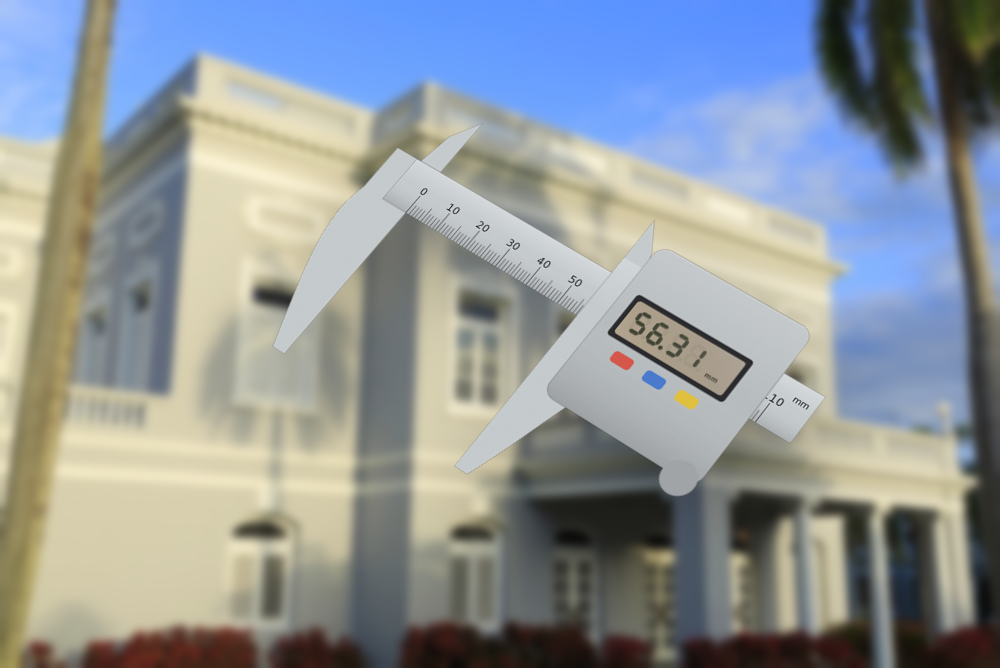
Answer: 56.31mm
